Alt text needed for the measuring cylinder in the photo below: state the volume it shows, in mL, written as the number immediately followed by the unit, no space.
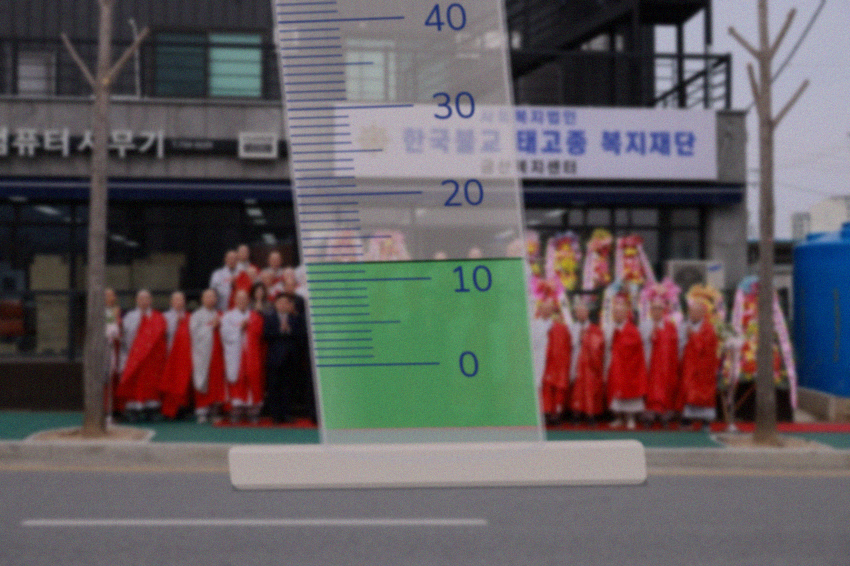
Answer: 12mL
